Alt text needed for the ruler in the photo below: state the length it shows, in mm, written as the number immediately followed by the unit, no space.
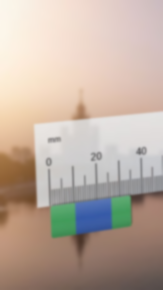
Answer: 35mm
